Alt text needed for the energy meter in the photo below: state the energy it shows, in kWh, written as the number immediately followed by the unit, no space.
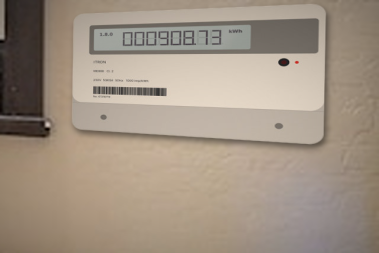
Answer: 908.73kWh
